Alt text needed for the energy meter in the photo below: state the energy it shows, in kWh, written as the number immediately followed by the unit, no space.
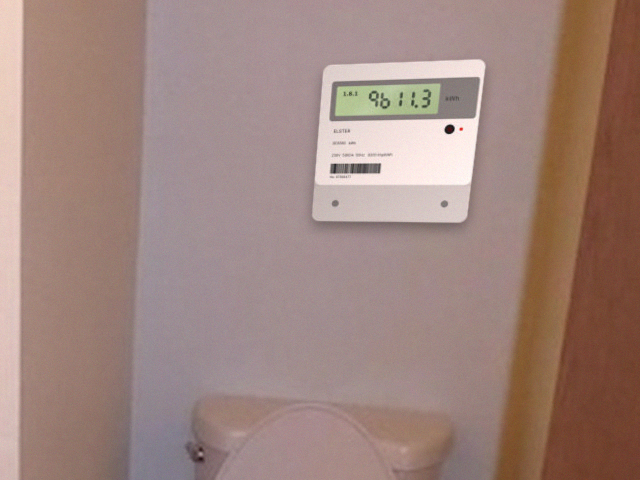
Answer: 9611.3kWh
